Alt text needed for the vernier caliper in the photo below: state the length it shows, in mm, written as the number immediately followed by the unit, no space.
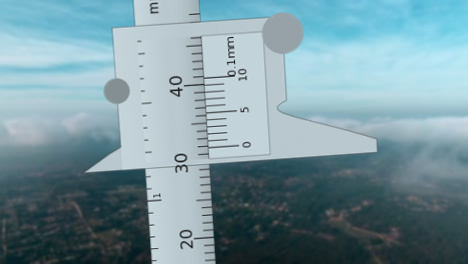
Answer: 31.8mm
